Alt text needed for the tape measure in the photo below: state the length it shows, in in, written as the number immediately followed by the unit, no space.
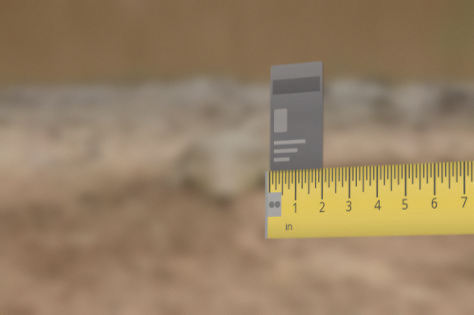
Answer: 2in
